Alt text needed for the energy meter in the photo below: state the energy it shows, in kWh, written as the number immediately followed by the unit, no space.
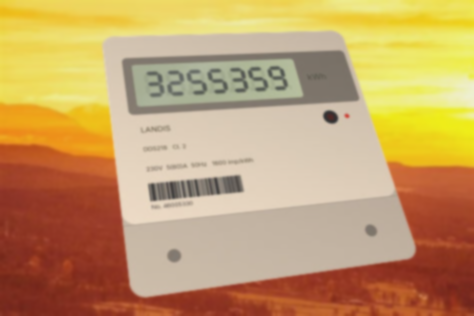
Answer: 3255359kWh
